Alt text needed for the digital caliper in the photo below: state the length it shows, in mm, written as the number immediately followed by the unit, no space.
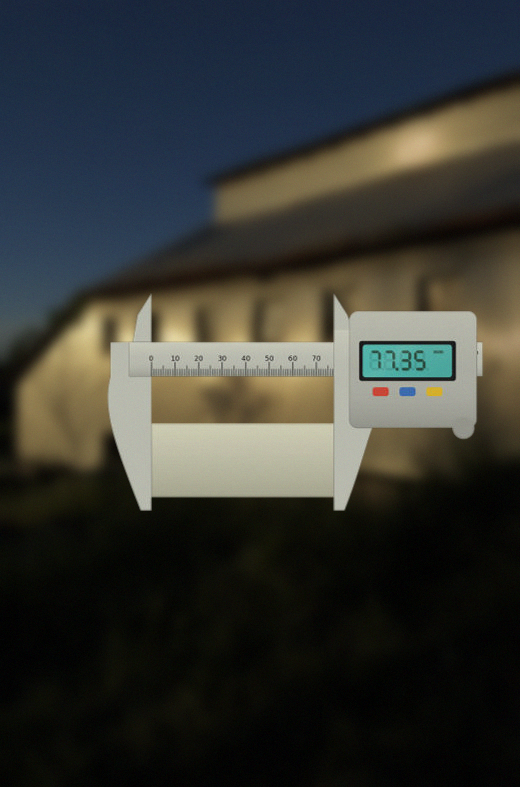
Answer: 77.35mm
